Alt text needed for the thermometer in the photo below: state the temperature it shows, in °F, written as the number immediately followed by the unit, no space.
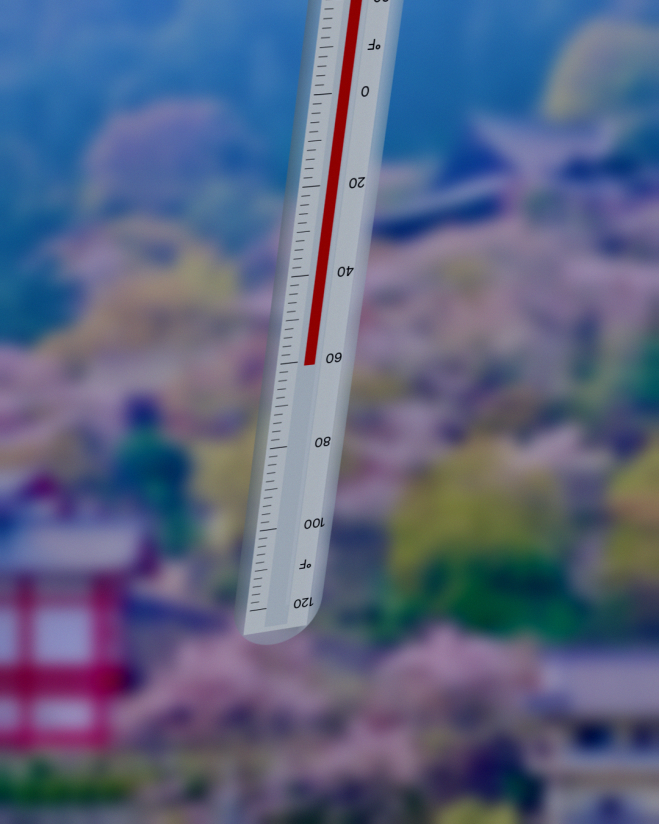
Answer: 61°F
